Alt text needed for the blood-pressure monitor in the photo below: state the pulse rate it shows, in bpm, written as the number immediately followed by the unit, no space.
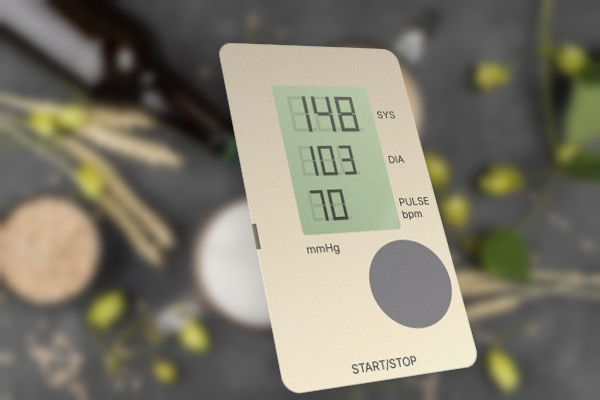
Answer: 70bpm
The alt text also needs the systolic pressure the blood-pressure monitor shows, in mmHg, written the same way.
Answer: 148mmHg
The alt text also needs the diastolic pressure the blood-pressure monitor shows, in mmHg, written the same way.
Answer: 103mmHg
